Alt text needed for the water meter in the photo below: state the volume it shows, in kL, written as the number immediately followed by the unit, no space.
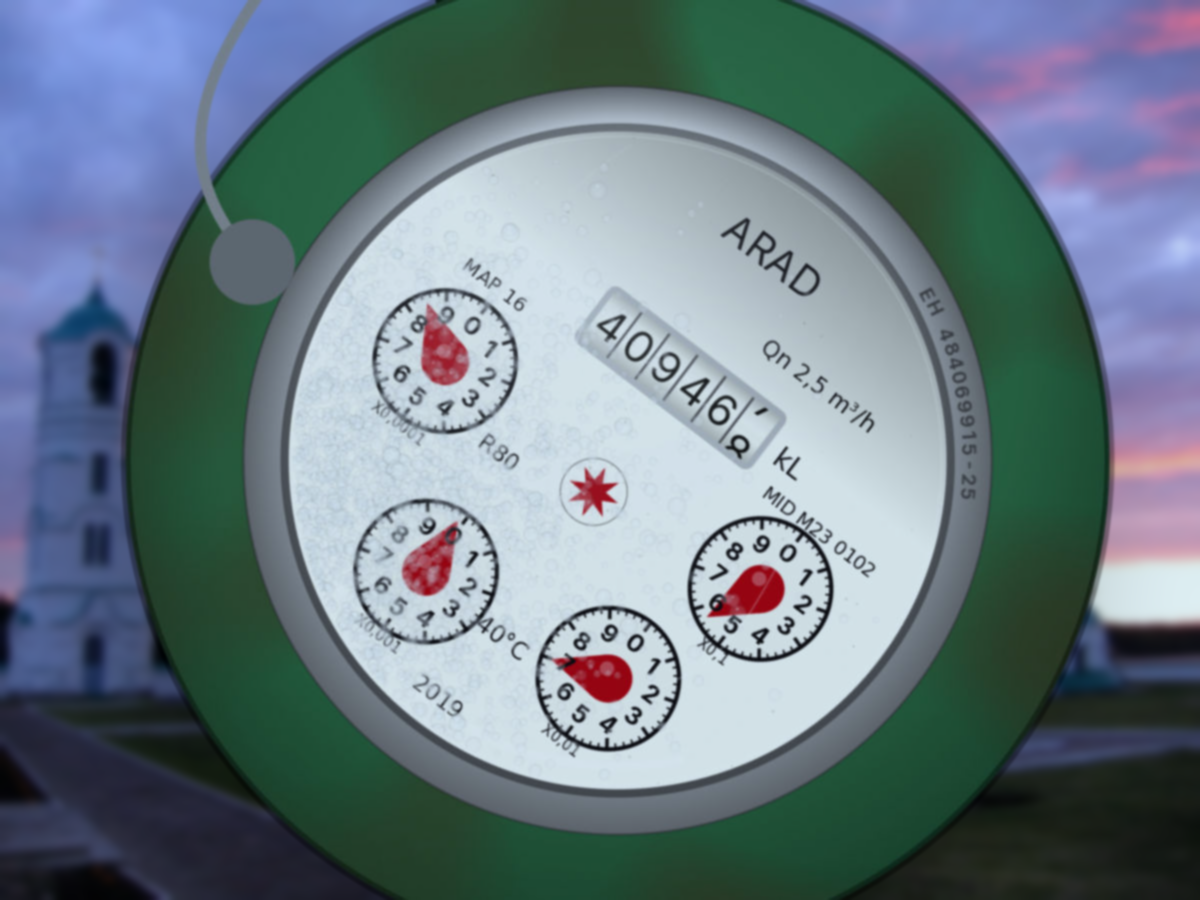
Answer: 409467.5698kL
